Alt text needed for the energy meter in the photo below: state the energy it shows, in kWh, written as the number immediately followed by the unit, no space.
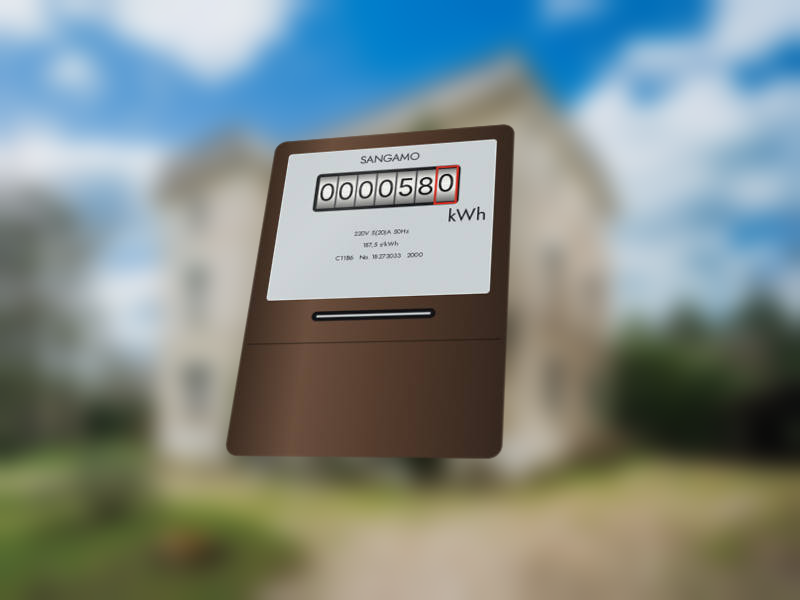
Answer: 58.0kWh
